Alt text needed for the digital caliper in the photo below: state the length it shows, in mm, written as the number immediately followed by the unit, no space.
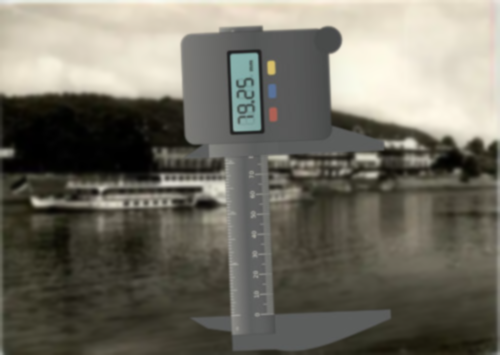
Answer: 79.25mm
